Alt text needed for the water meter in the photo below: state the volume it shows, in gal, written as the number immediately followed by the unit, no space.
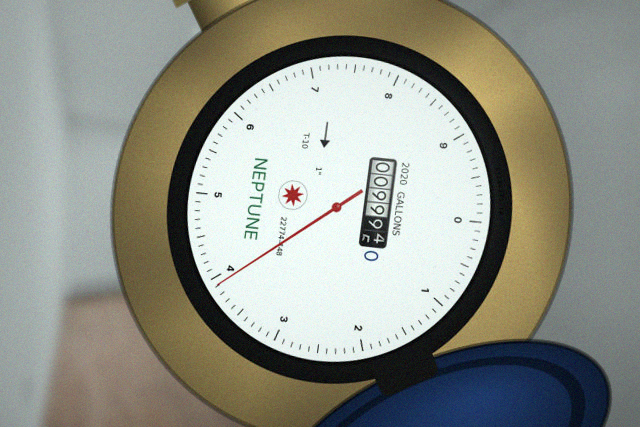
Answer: 99943.9gal
